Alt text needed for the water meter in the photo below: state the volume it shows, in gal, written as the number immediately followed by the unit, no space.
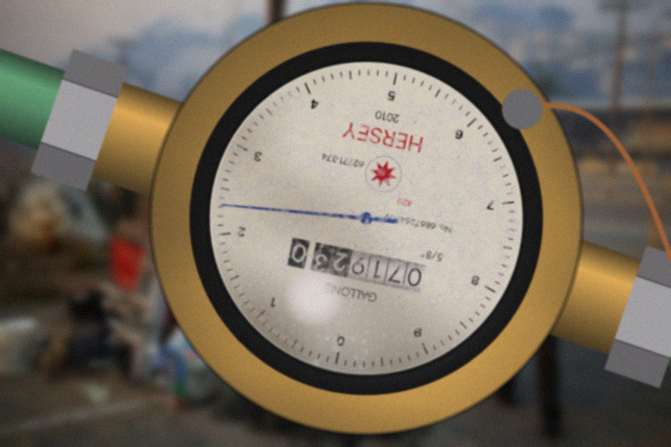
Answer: 719232.3gal
